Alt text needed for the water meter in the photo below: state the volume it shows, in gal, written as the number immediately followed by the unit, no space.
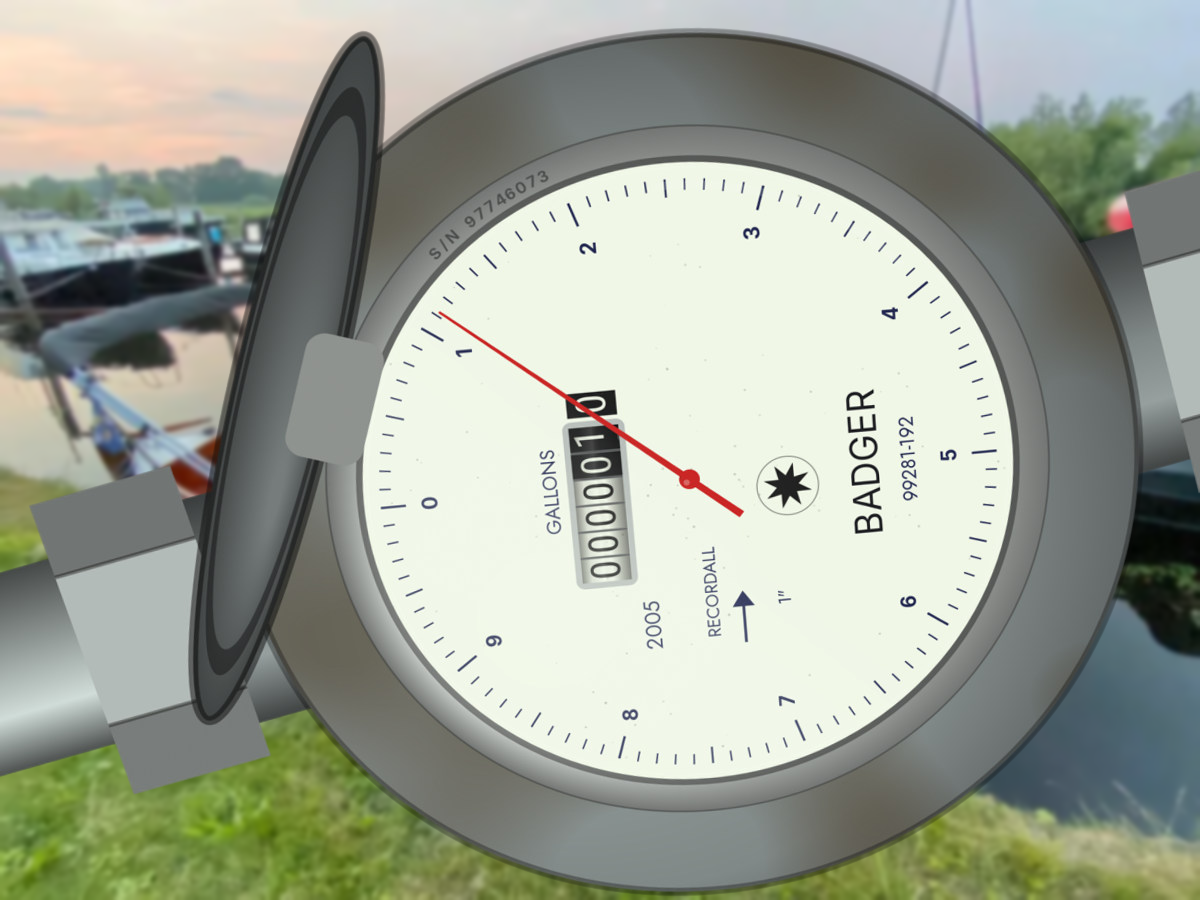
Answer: 11.1gal
